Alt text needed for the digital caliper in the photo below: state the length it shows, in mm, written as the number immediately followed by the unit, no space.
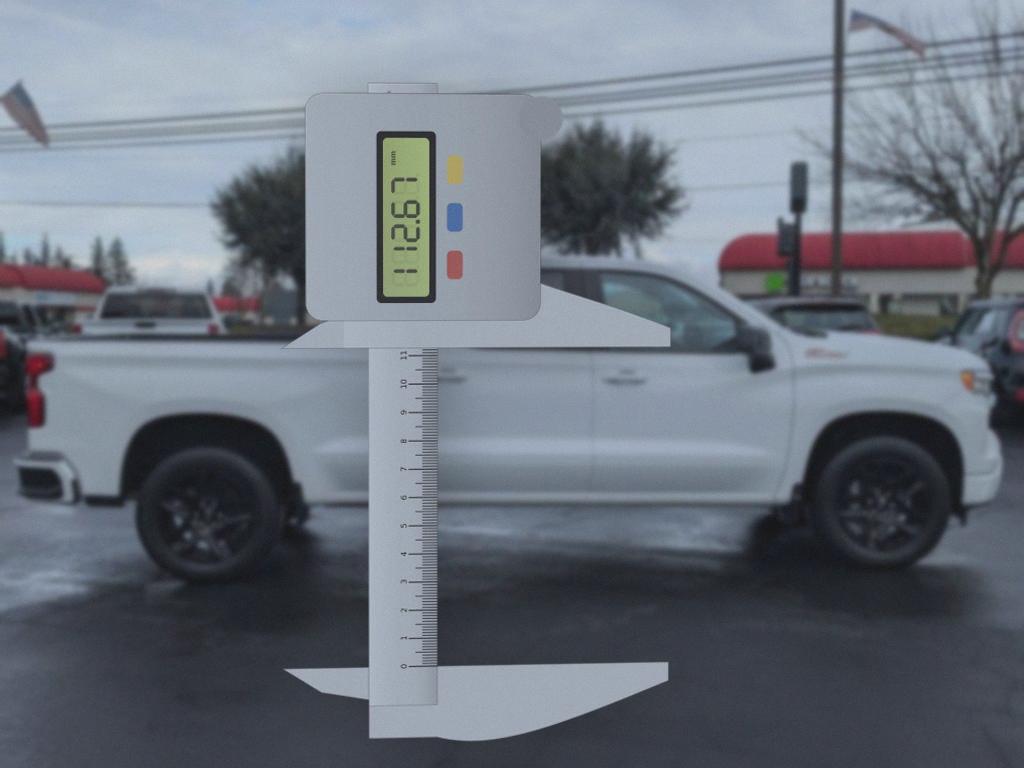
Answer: 112.67mm
